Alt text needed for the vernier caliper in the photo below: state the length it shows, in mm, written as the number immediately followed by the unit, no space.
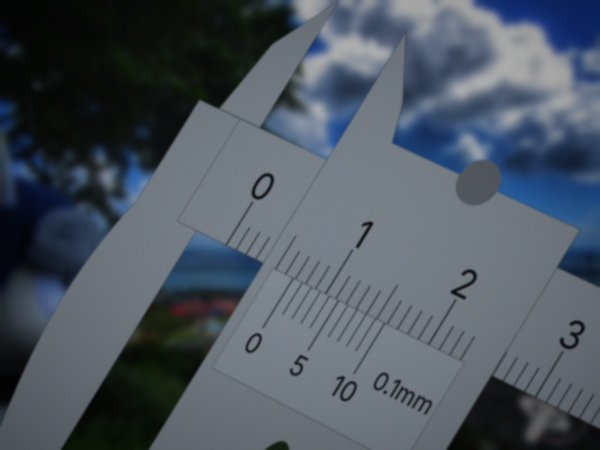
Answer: 6.8mm
